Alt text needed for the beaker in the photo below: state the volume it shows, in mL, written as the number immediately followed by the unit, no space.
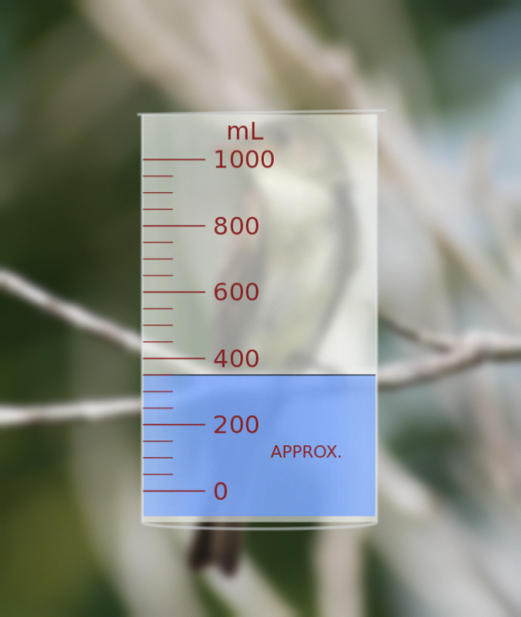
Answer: 350mL
